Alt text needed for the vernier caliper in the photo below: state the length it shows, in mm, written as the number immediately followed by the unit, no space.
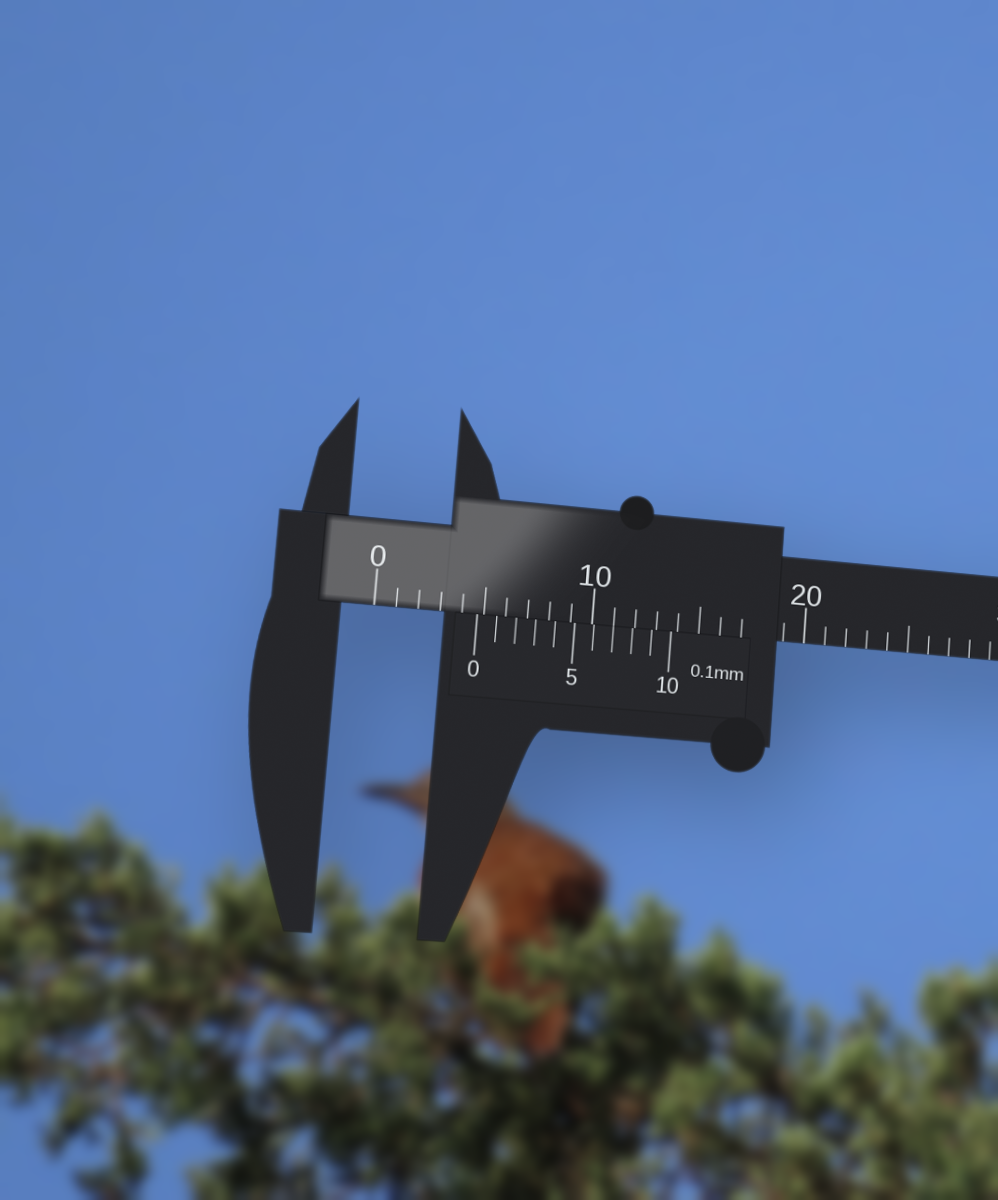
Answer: 4.7mm
